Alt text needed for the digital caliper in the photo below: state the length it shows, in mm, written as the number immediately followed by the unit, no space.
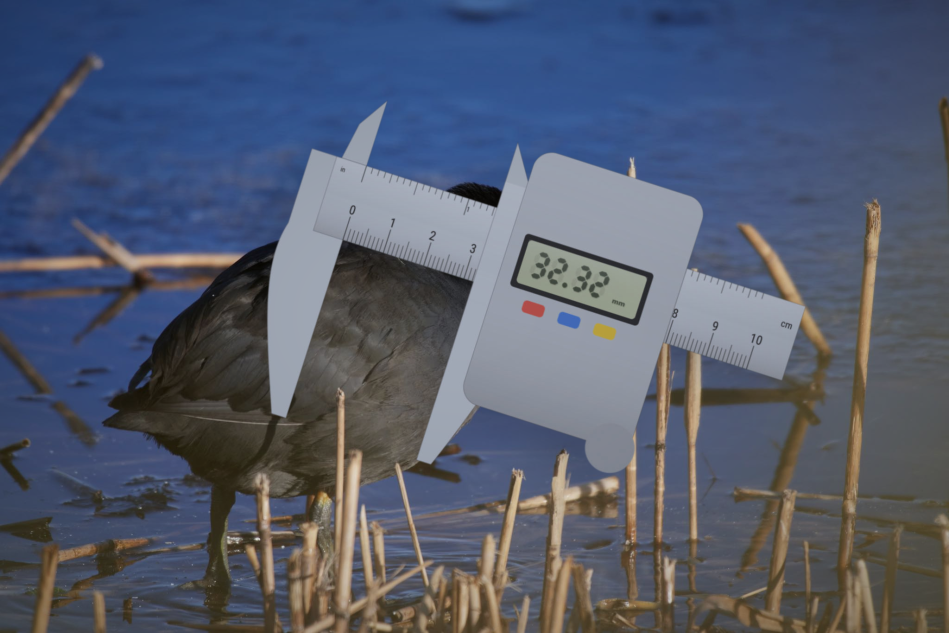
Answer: 32.32mm
